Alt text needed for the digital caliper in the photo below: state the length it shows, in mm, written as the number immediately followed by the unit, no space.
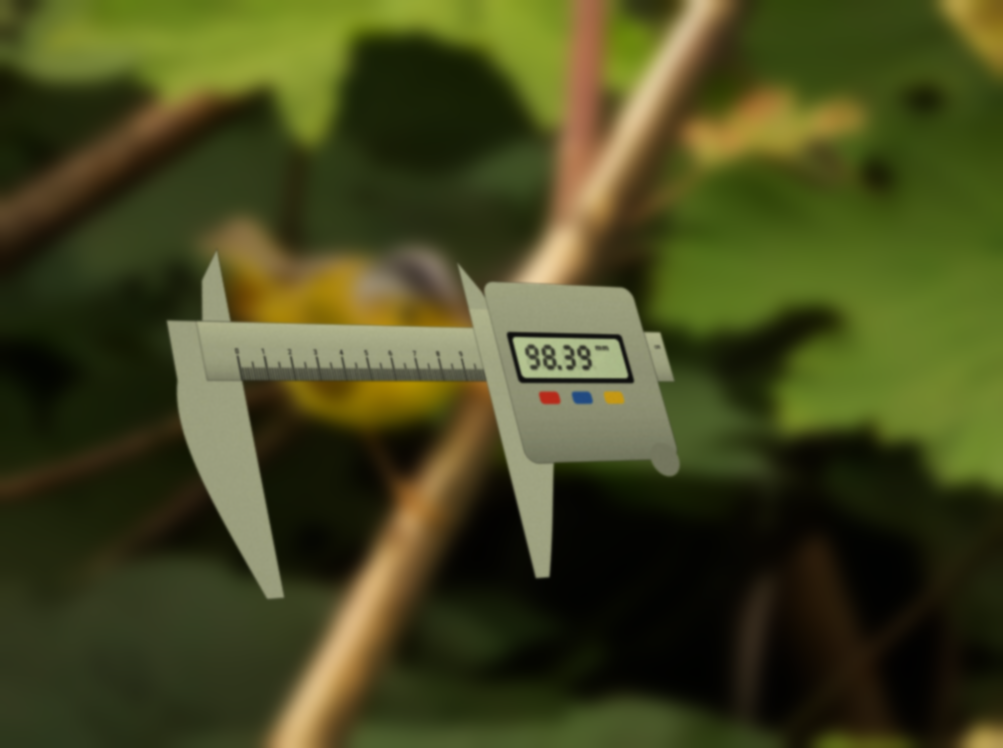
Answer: 98.39mm
